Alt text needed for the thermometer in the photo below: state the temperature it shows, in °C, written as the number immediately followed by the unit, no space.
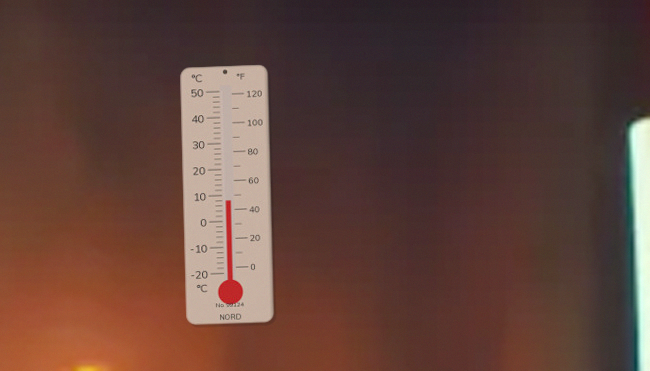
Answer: 8°C
